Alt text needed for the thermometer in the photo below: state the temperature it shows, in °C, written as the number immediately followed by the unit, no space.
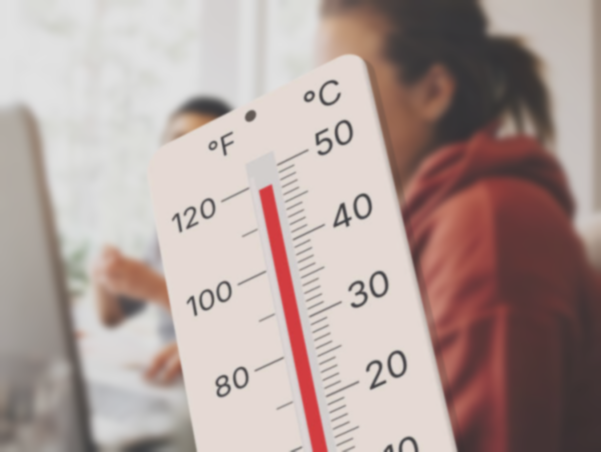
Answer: 48°C
